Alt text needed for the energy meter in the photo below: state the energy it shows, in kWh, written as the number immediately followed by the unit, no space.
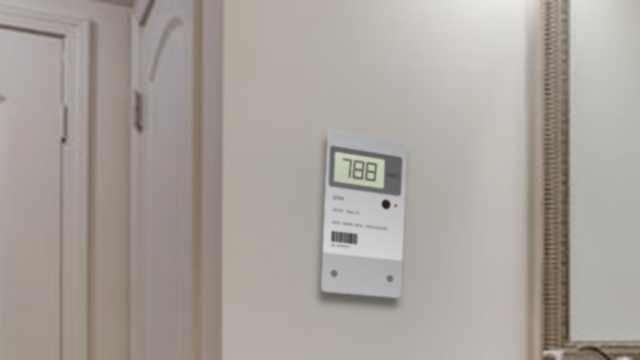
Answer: 788kWh
